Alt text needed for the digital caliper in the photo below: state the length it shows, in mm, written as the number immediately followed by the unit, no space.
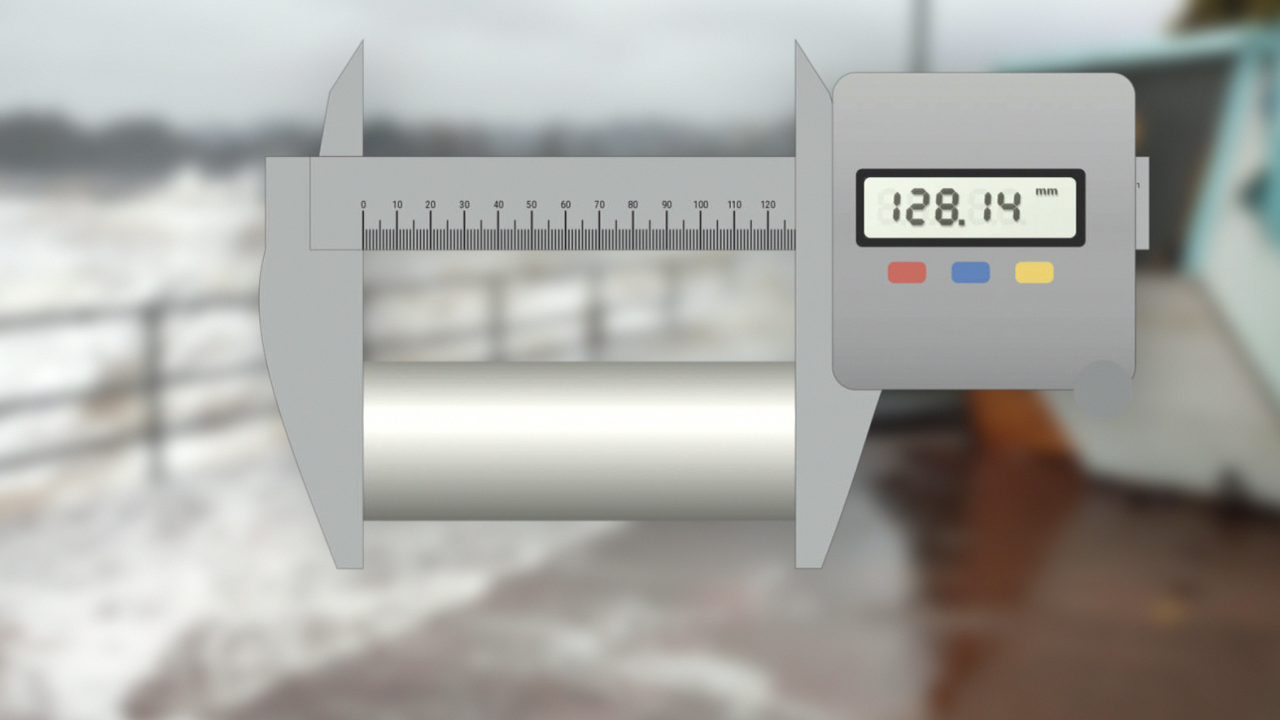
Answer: 128.14mm
